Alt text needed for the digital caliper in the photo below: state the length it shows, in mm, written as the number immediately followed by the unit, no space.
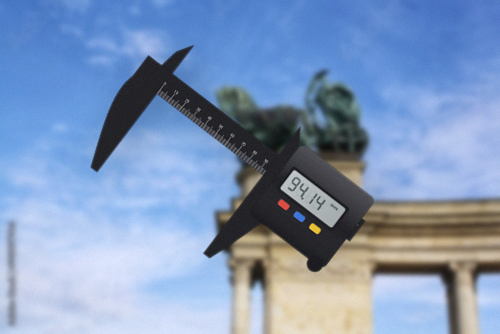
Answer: 94.14mm
